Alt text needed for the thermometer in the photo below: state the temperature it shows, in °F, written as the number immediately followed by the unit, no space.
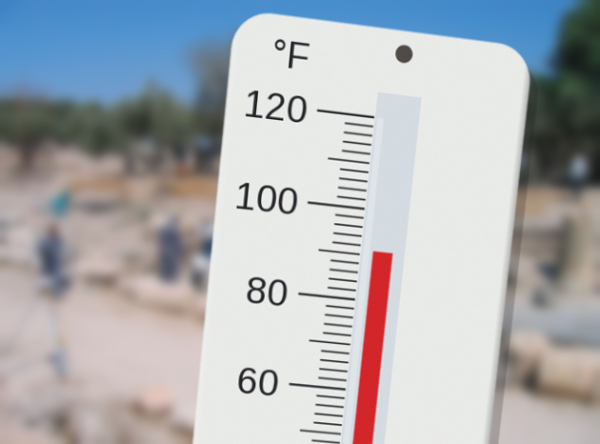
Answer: 91°F
